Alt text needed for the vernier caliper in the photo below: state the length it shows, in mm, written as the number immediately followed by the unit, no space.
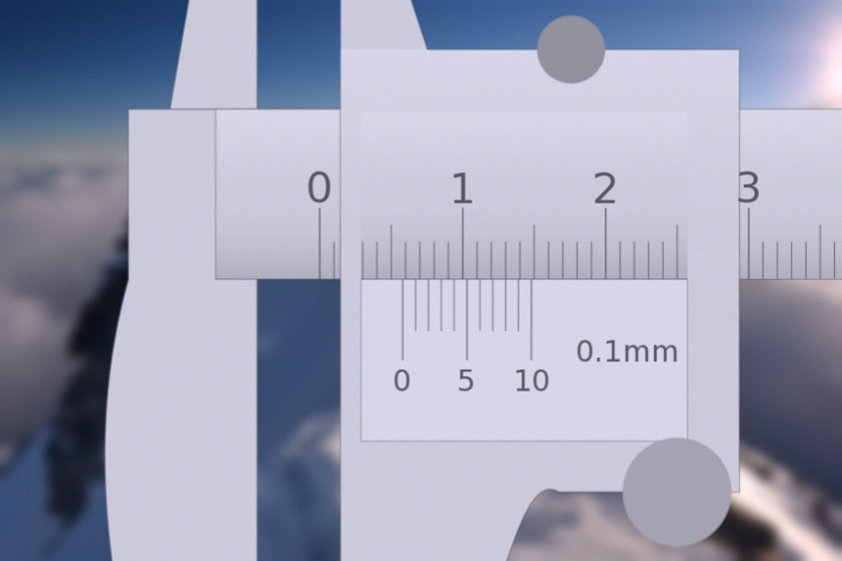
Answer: 5.8mm
